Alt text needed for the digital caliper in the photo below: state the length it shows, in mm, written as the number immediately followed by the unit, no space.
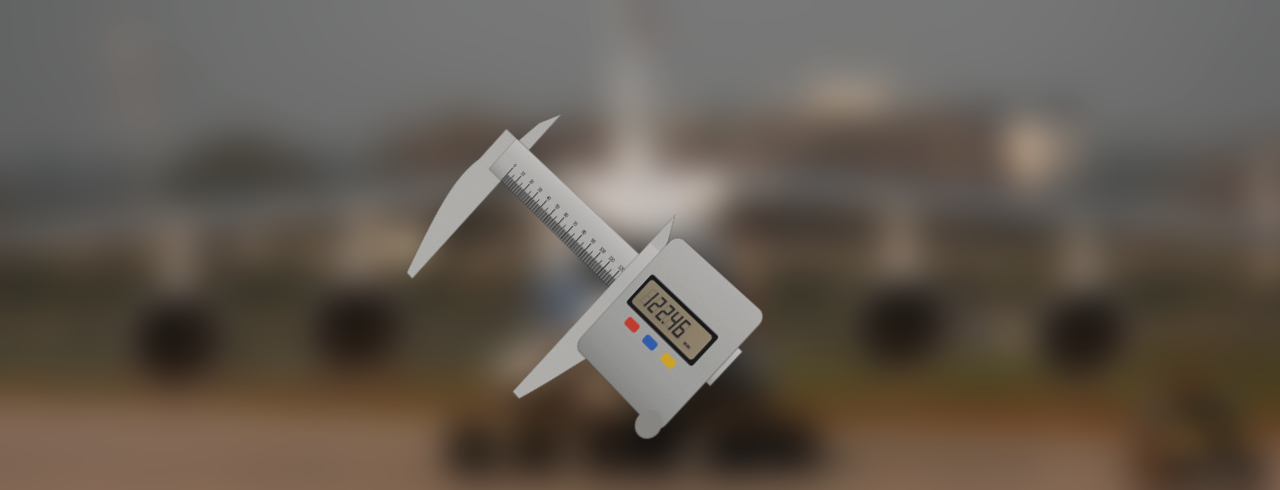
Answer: 122.46mm
